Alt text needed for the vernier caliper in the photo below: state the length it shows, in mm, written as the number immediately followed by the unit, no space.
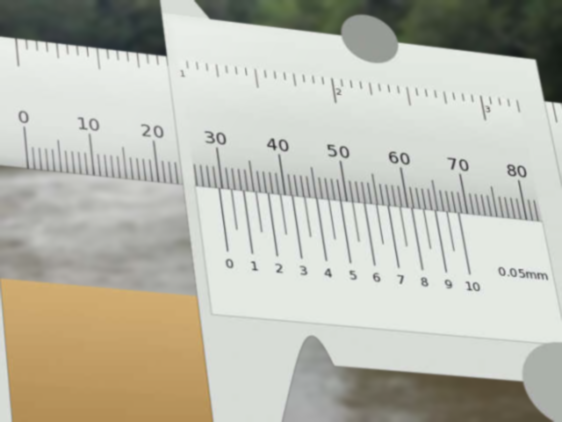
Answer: 29.5mm
